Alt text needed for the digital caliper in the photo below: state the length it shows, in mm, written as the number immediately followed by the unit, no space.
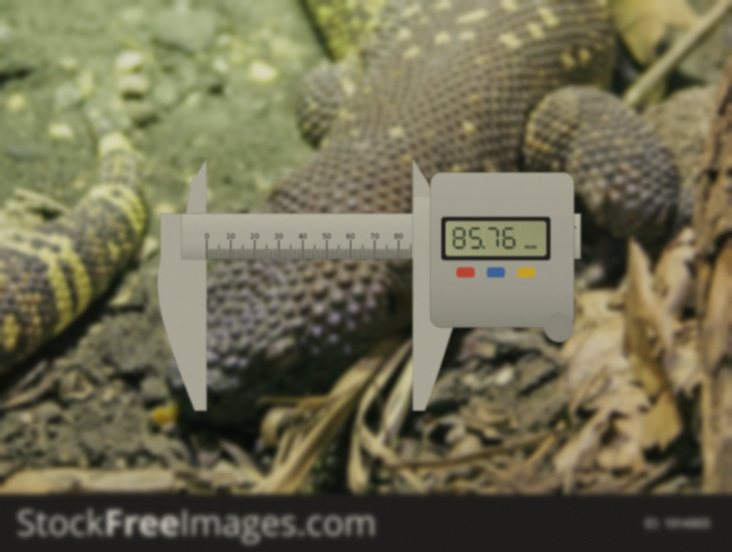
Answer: 85.76mm
